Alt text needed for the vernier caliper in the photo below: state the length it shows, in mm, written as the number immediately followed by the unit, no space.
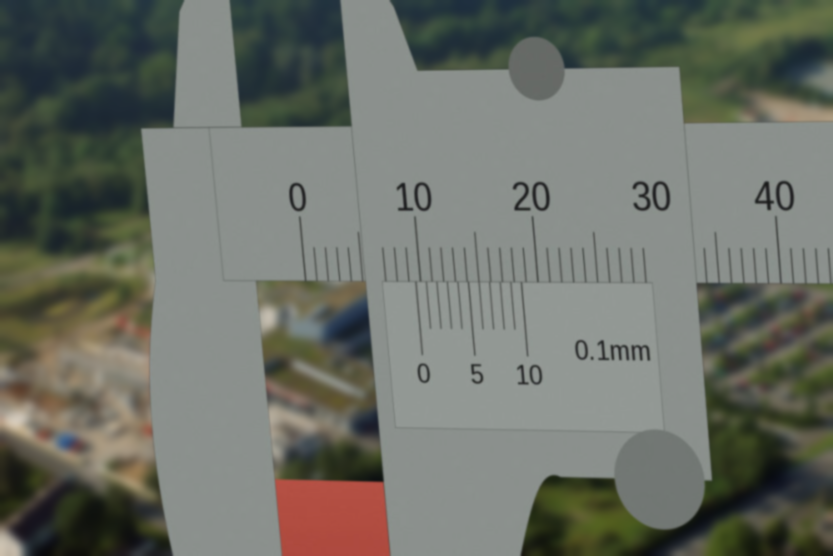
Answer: 9.6mm
